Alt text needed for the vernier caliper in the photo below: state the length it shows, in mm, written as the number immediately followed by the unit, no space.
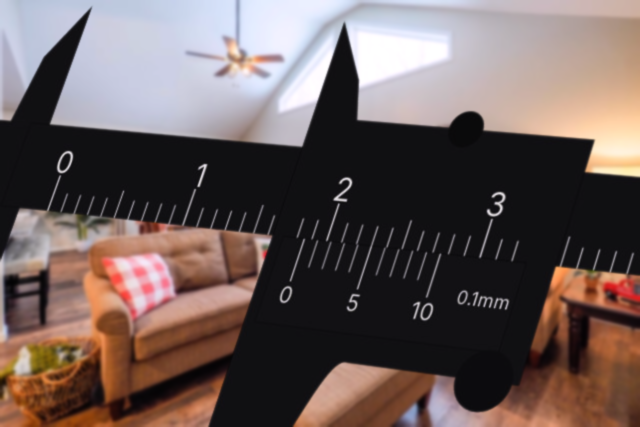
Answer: 18.5mm
